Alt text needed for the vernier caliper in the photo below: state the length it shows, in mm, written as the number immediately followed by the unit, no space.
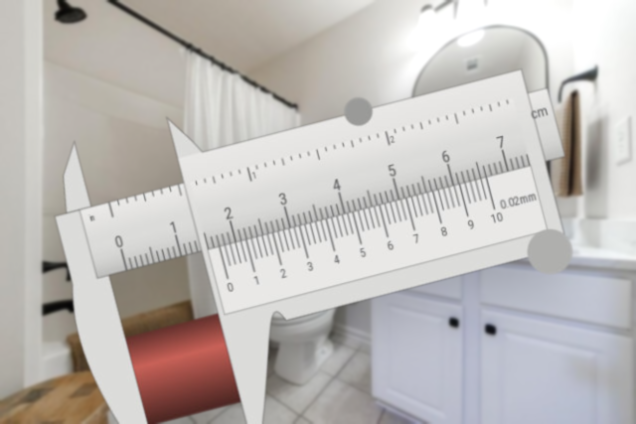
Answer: 17.0mm
